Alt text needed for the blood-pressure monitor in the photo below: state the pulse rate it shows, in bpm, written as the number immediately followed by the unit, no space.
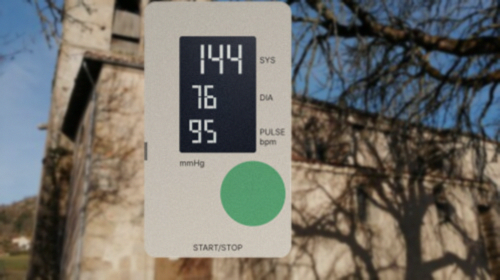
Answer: 95bpm
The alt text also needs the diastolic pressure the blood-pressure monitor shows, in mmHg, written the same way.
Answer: 76mmHg
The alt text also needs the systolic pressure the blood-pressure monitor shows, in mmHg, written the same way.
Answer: 144mmHg
